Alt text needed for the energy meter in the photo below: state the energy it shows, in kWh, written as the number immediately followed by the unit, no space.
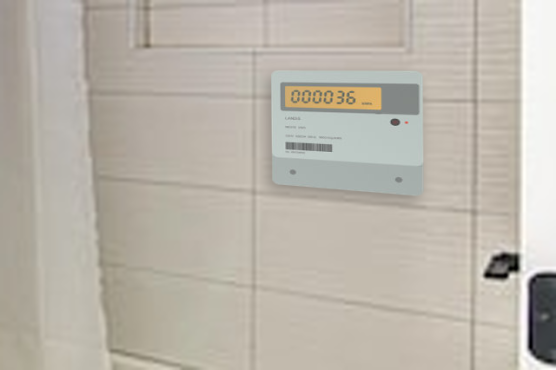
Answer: 36kWh
